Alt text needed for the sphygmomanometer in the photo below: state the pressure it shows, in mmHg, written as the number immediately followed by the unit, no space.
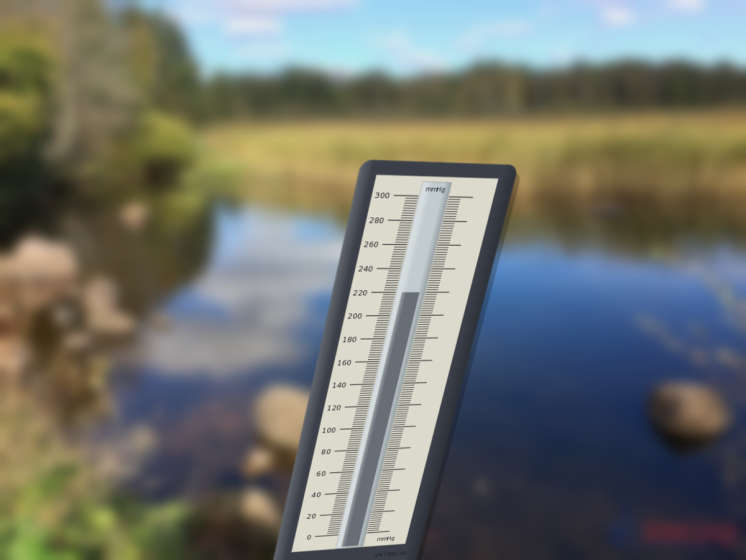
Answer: 220mmHg
